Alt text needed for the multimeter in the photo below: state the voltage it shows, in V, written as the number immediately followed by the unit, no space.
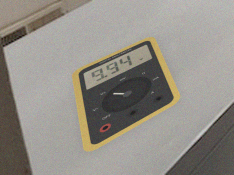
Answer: 9.94V
